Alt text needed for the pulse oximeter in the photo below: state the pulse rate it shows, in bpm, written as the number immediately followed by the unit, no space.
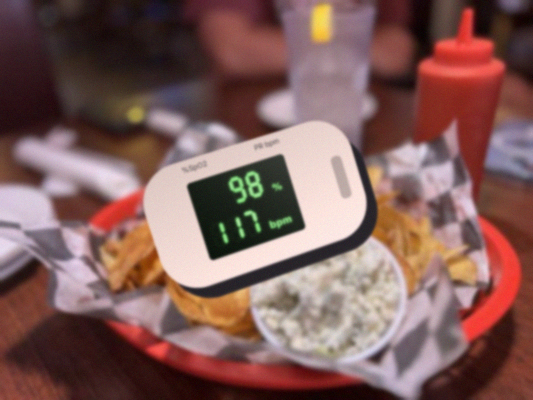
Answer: 117bpm
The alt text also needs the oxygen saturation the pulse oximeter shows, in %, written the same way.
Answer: 98%
